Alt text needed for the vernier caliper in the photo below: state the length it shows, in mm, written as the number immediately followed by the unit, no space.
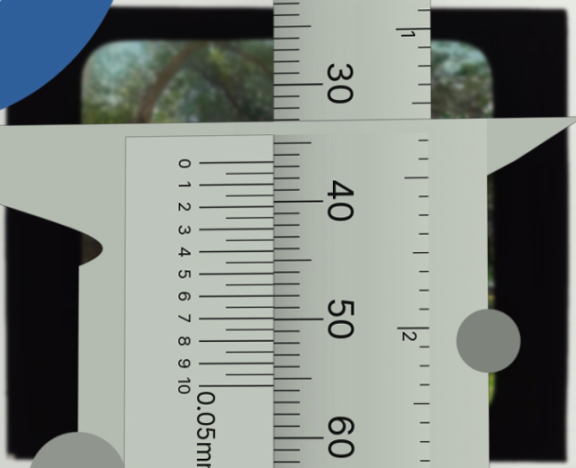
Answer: 36.6mm
